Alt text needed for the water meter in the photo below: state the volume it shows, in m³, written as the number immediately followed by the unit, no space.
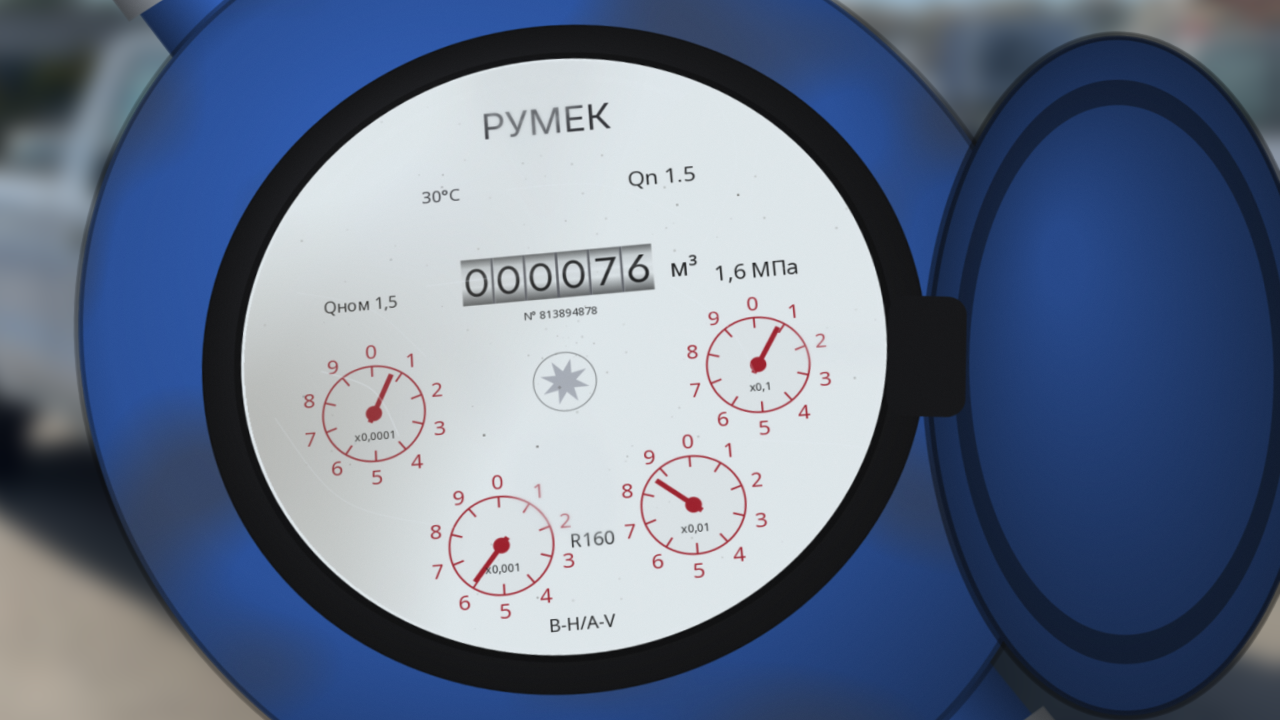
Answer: 76.0860m³
